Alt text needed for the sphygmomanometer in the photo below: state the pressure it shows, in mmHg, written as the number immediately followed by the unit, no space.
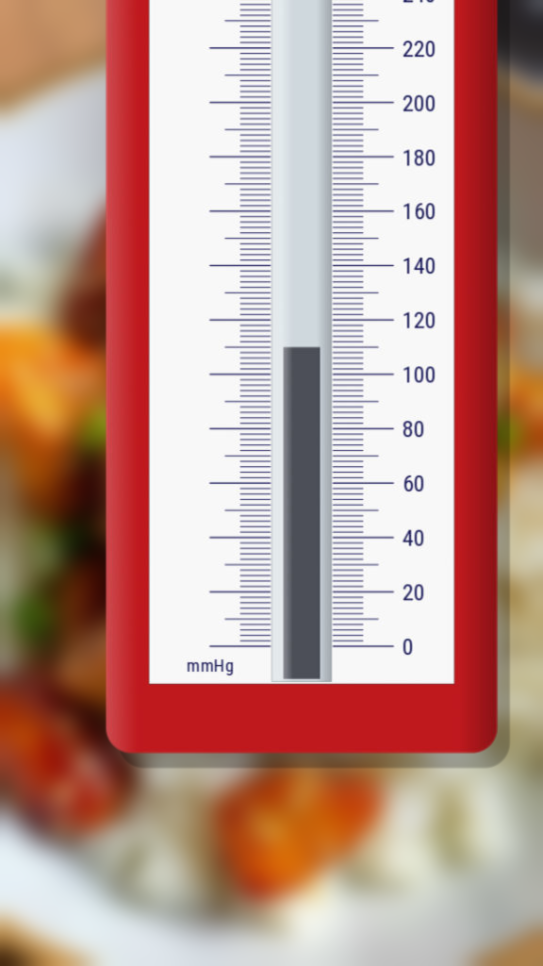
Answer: 110mmHg
